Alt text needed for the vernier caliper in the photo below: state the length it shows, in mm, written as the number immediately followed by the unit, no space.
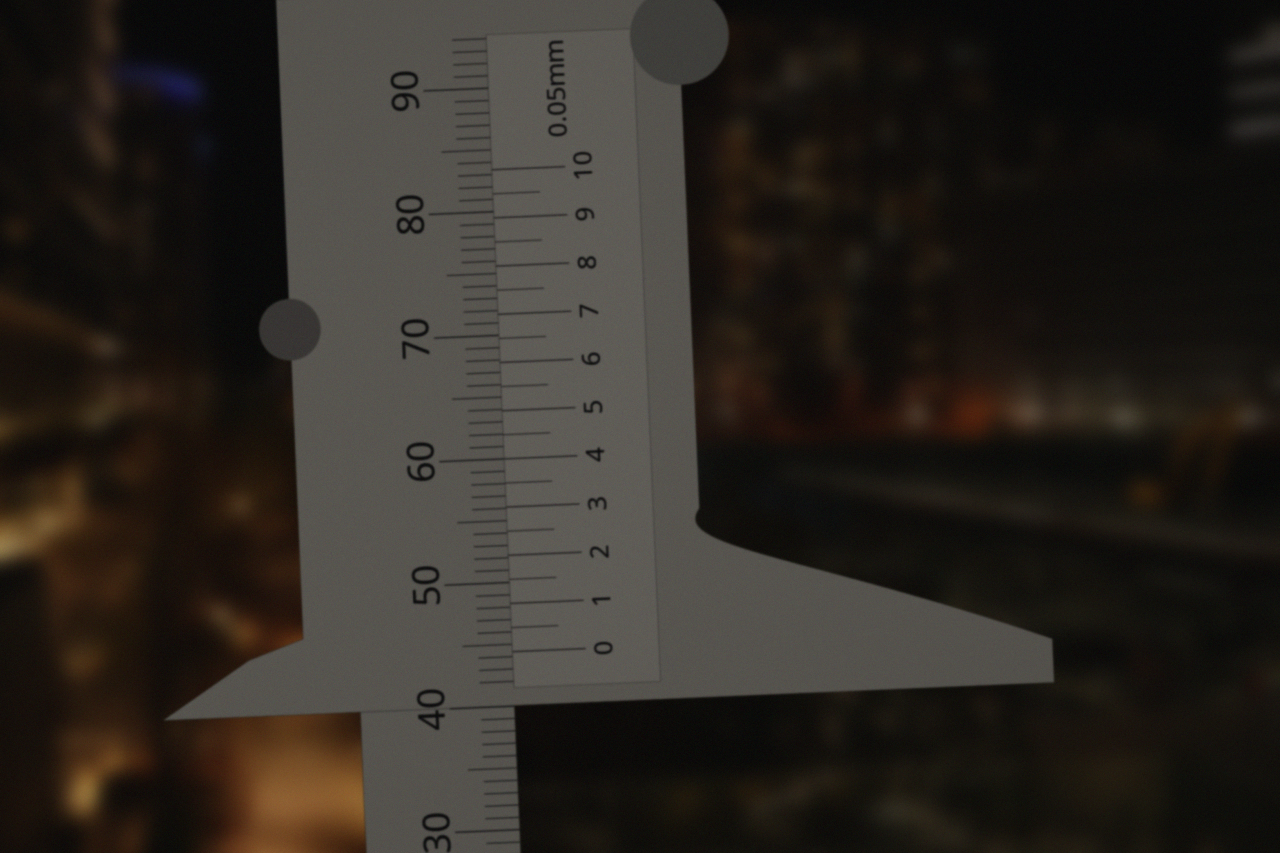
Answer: 44.4mm
